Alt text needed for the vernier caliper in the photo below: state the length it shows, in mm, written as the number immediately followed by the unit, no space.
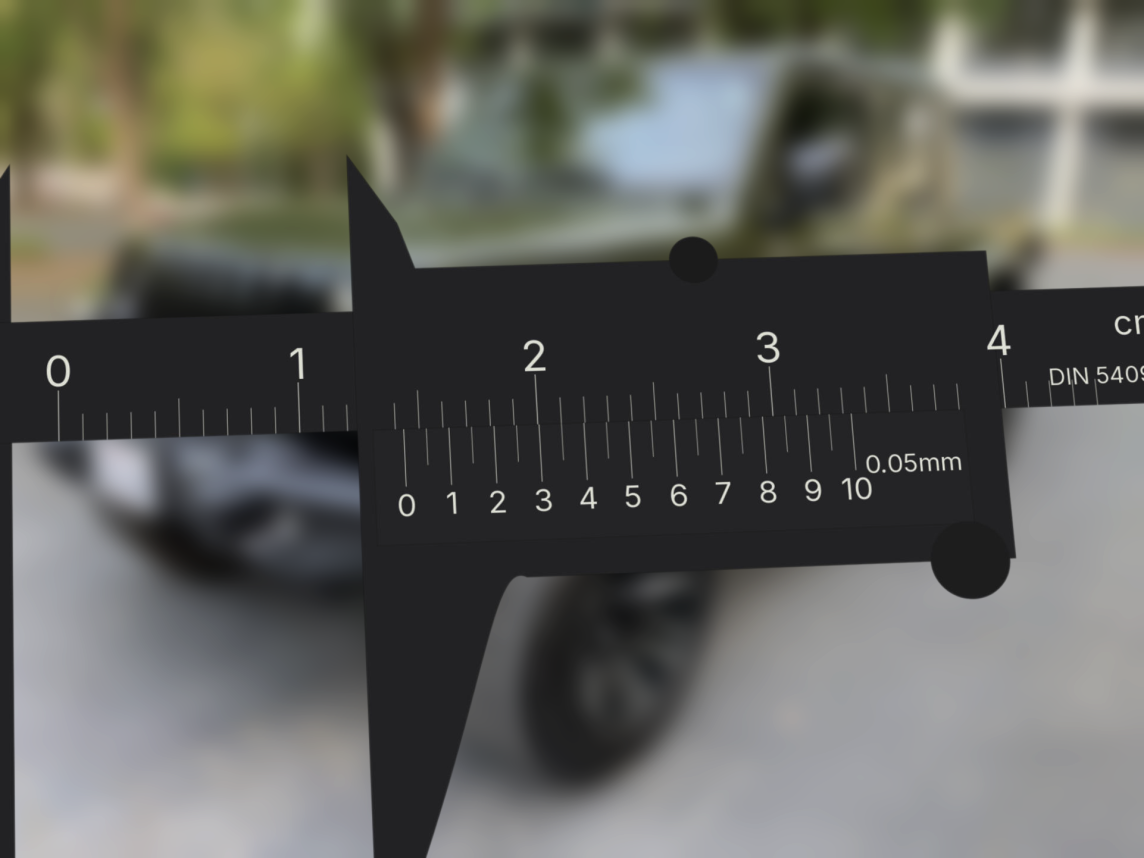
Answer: 14.35mm
